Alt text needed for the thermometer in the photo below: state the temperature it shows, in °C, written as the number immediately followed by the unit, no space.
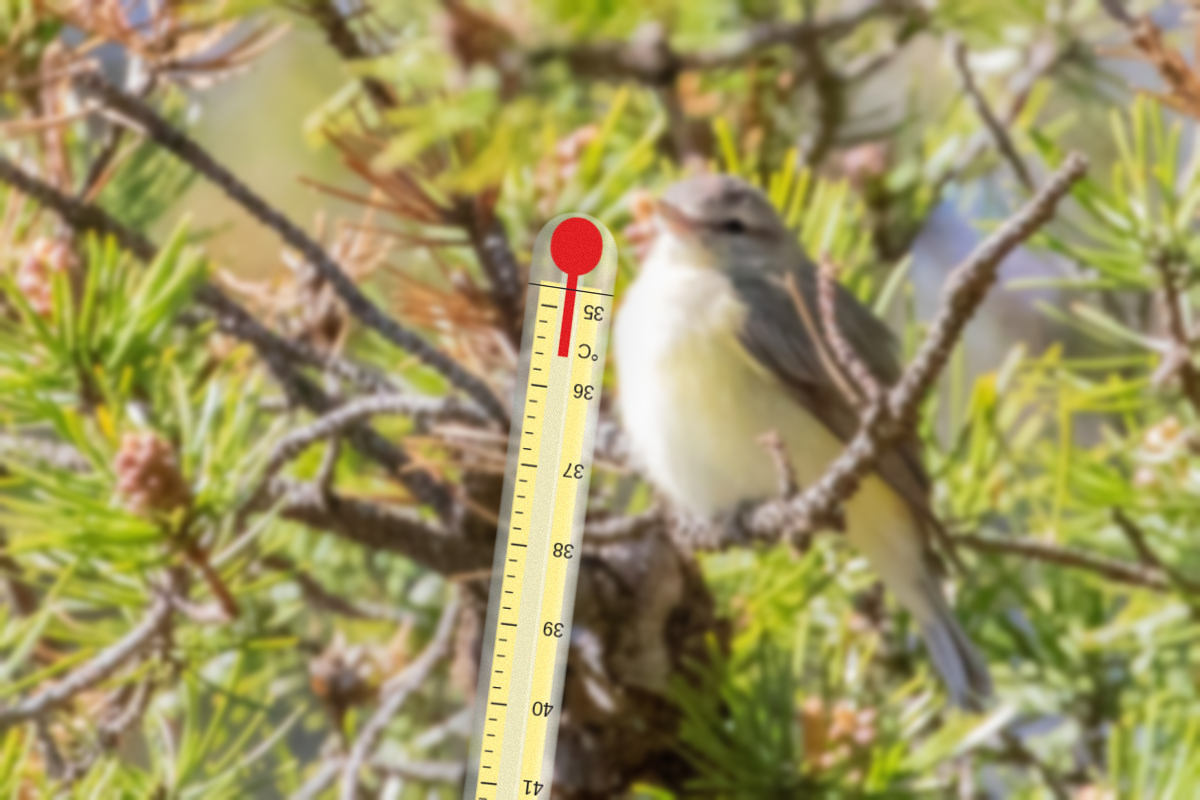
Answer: 35.6°C
